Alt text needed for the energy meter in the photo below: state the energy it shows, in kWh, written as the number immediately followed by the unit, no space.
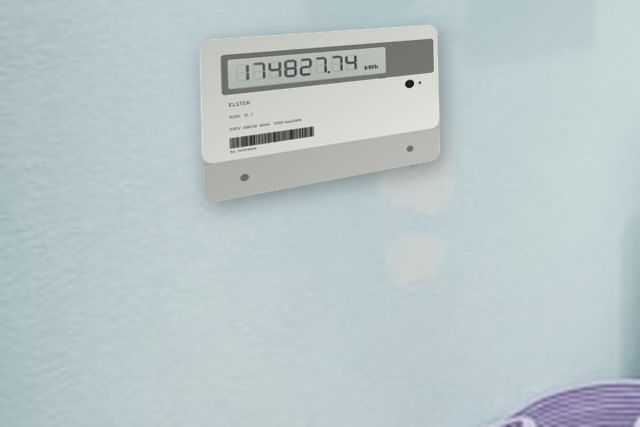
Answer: 174827.74kWh
